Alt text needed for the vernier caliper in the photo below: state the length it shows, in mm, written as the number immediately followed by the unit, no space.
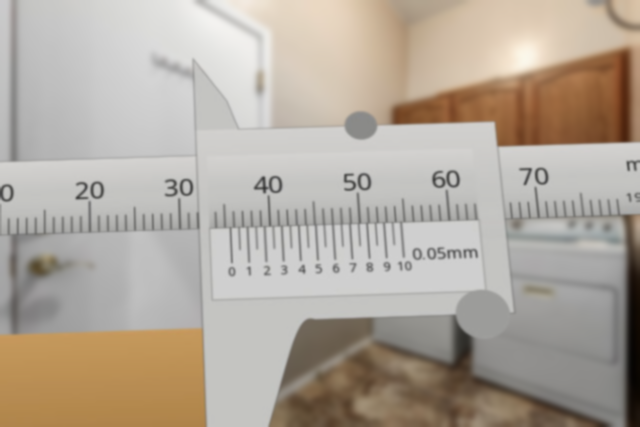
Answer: 35.6mm
